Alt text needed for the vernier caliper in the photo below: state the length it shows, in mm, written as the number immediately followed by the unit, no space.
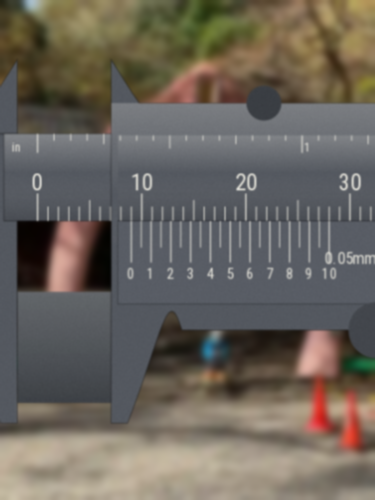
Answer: 9.0mm
